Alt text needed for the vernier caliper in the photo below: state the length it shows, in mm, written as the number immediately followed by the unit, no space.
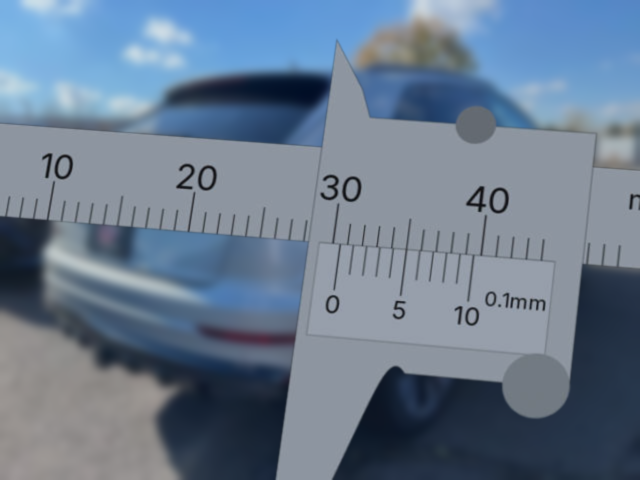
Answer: 30.5mm
